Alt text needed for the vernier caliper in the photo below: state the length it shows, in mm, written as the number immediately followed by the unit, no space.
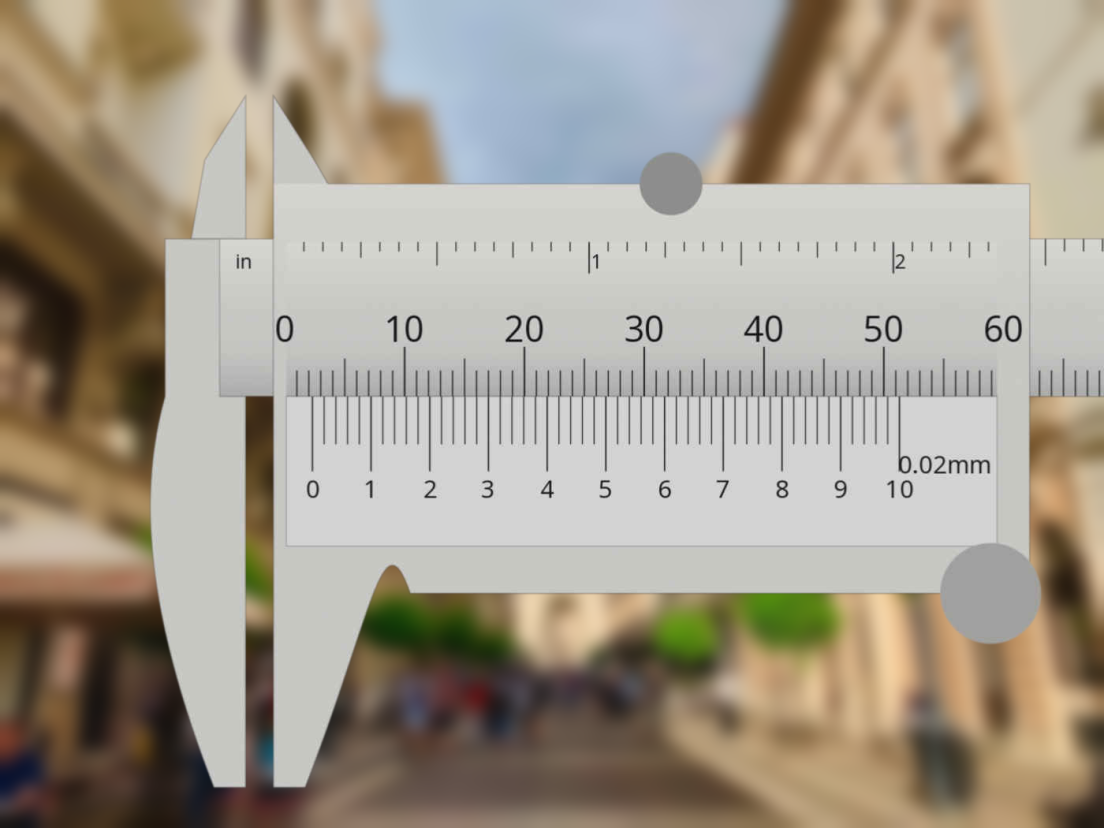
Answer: 2.3mm
